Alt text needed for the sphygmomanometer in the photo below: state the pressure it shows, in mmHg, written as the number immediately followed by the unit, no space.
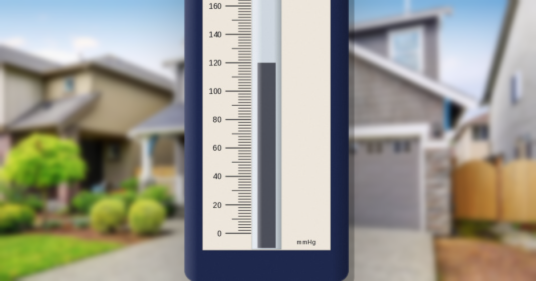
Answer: 120mmHg
